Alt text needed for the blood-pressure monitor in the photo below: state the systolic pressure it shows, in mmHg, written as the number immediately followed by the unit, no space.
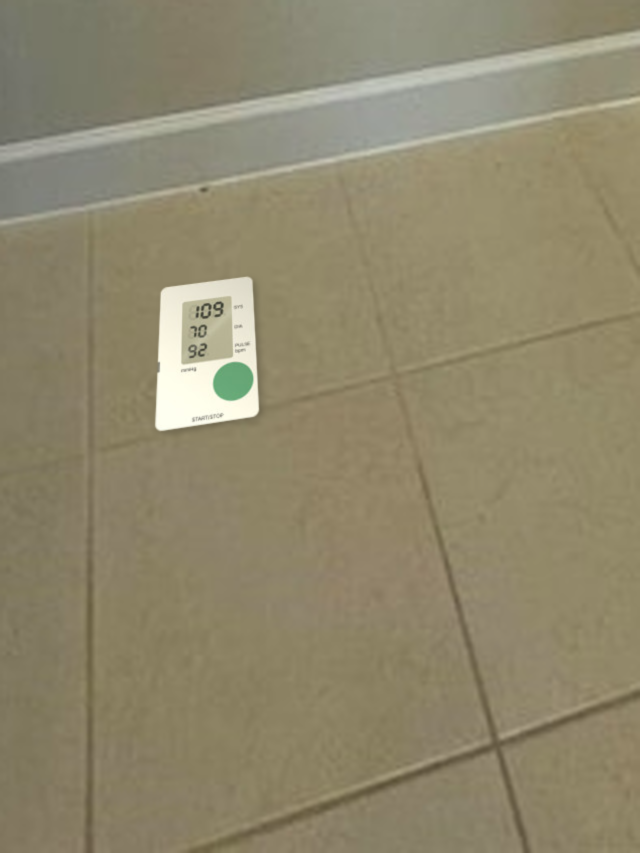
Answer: 109mmHg
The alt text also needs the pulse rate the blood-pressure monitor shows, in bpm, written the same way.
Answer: 92bpm
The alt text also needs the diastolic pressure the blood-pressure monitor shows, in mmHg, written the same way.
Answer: 70mmHg
